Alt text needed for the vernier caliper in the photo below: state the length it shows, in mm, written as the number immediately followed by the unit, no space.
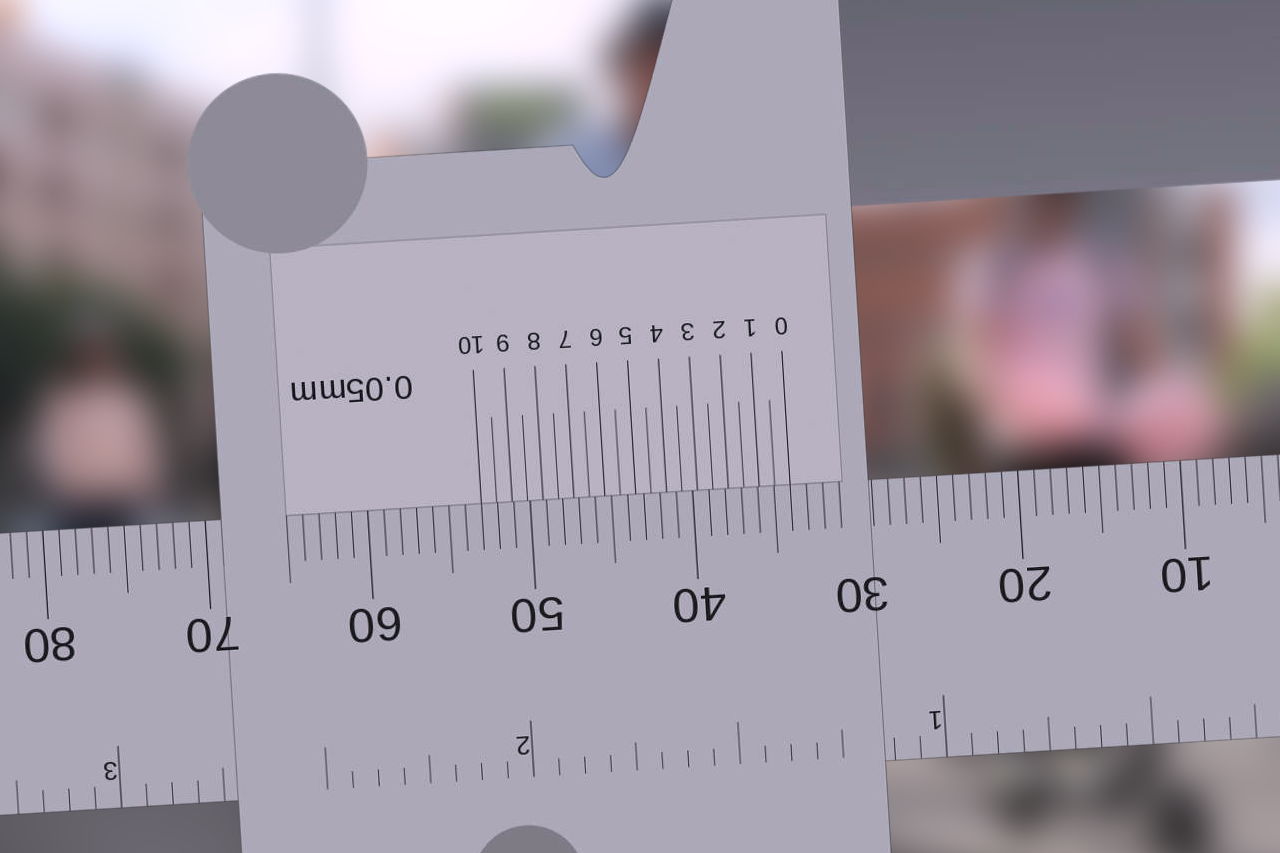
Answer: 34.0mm
